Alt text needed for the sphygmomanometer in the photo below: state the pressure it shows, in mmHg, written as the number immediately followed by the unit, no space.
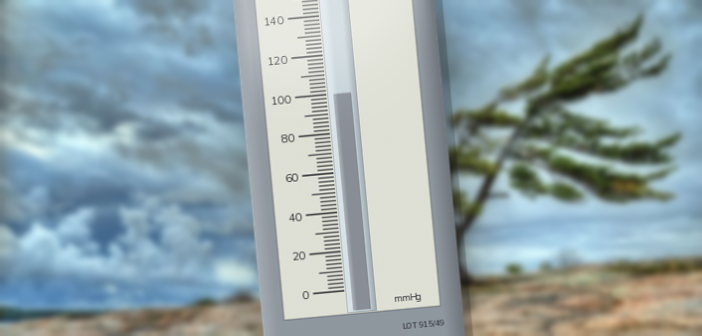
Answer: 100mmHg
